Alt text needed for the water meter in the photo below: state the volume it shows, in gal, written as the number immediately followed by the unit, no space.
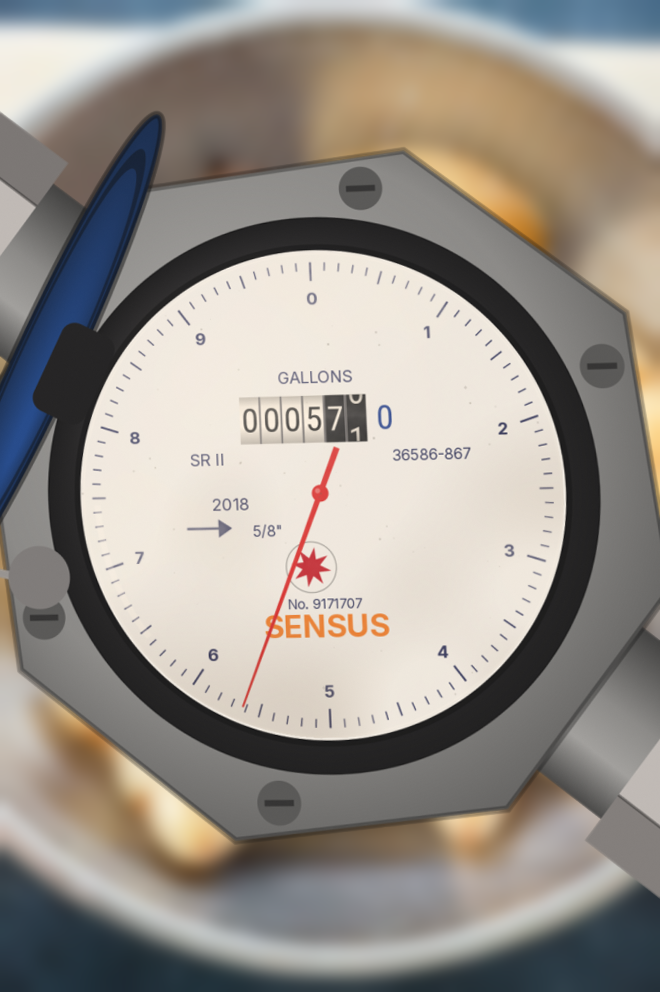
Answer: 5705.6gal
